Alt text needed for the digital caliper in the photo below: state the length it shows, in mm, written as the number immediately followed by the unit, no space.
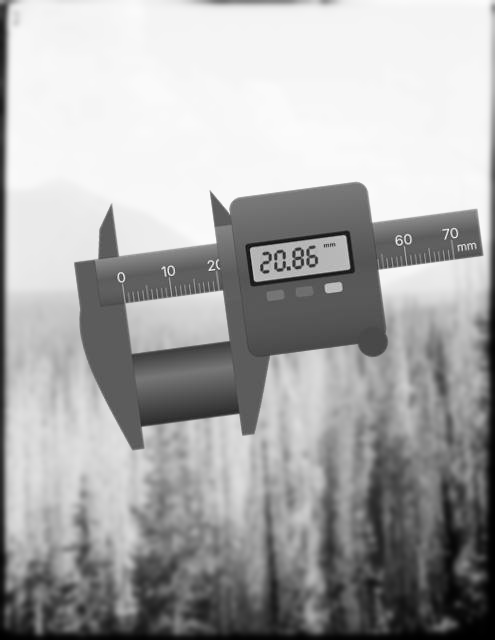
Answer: 20.86mm
